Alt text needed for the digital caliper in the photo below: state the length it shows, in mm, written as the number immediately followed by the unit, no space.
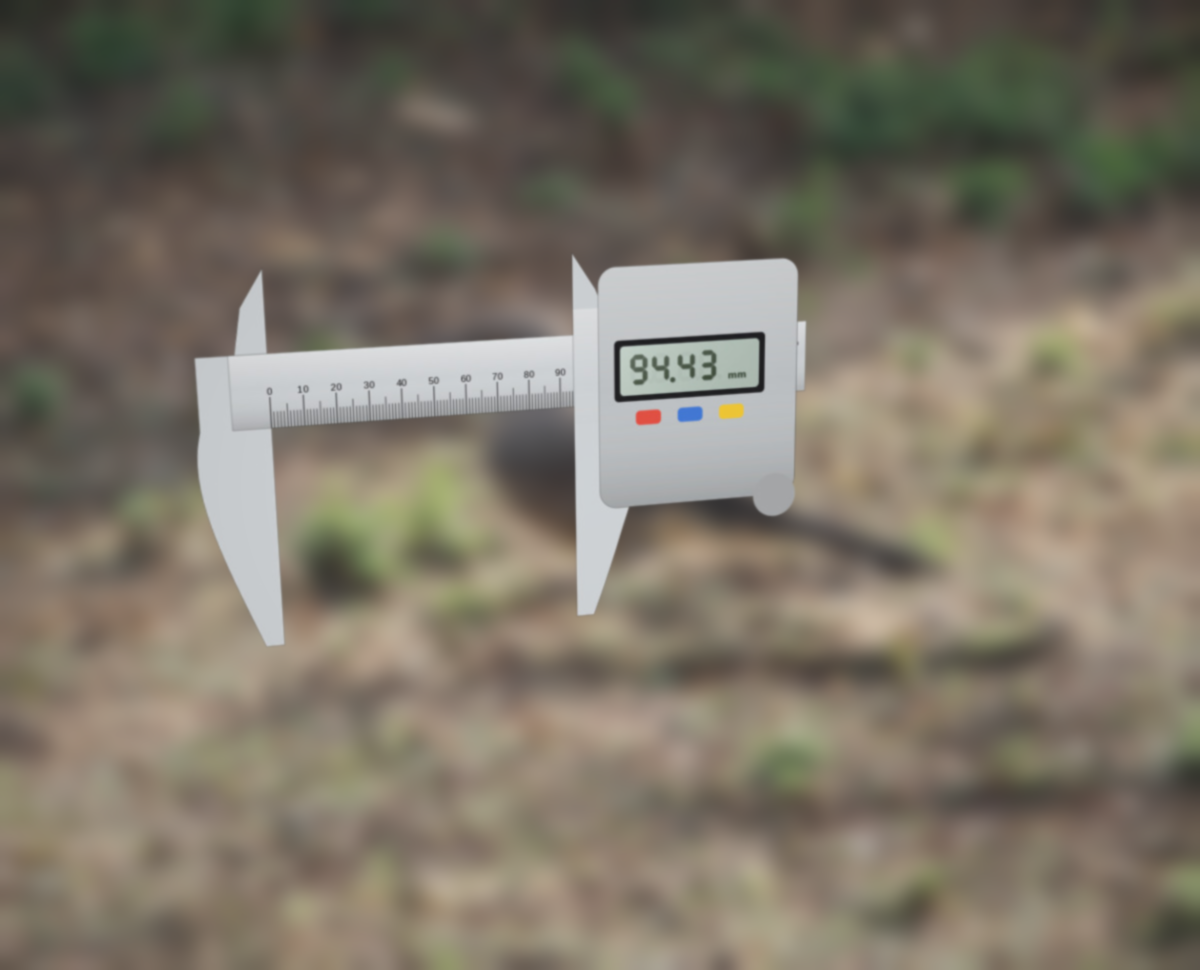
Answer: 94.43mm
